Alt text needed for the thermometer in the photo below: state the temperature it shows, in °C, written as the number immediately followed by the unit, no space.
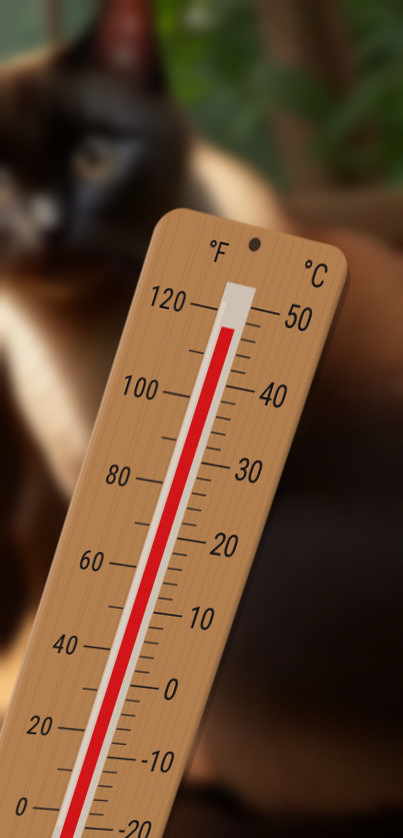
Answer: 47°C
